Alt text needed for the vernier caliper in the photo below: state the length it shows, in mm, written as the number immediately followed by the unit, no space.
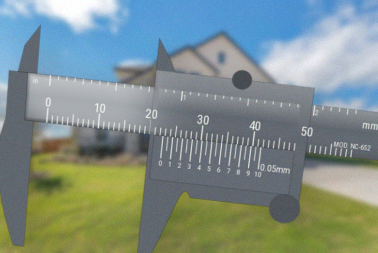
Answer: 22.6mm
